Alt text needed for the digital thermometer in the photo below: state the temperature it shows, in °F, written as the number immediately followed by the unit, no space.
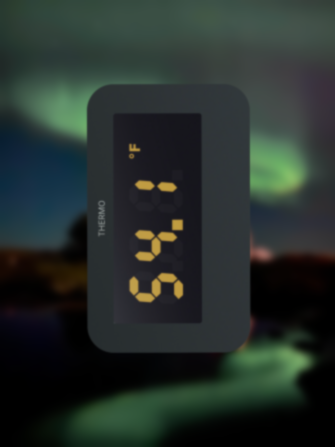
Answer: 54.1°F
